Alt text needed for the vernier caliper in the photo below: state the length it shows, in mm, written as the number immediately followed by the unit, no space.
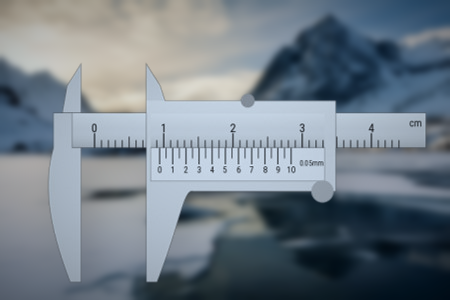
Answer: 9.4mm
